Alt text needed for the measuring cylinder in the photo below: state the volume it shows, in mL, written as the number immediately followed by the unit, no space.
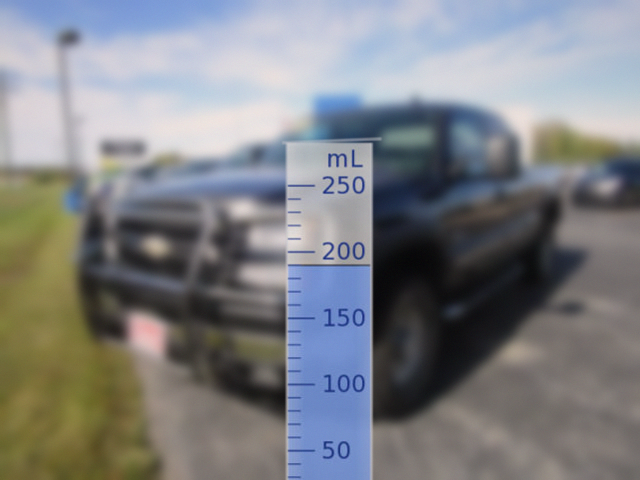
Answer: 190mL
